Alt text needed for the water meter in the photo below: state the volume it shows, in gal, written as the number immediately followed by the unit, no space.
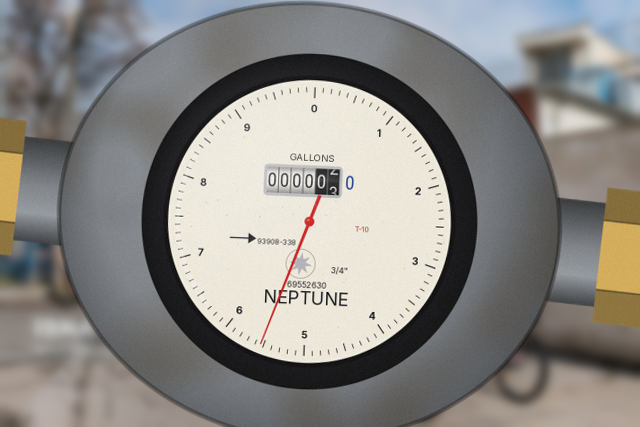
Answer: 25.5gal
